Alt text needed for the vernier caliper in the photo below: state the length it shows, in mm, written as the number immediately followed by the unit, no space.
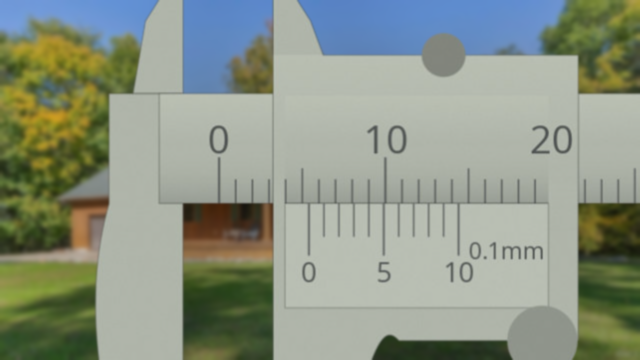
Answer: 5.4mm
